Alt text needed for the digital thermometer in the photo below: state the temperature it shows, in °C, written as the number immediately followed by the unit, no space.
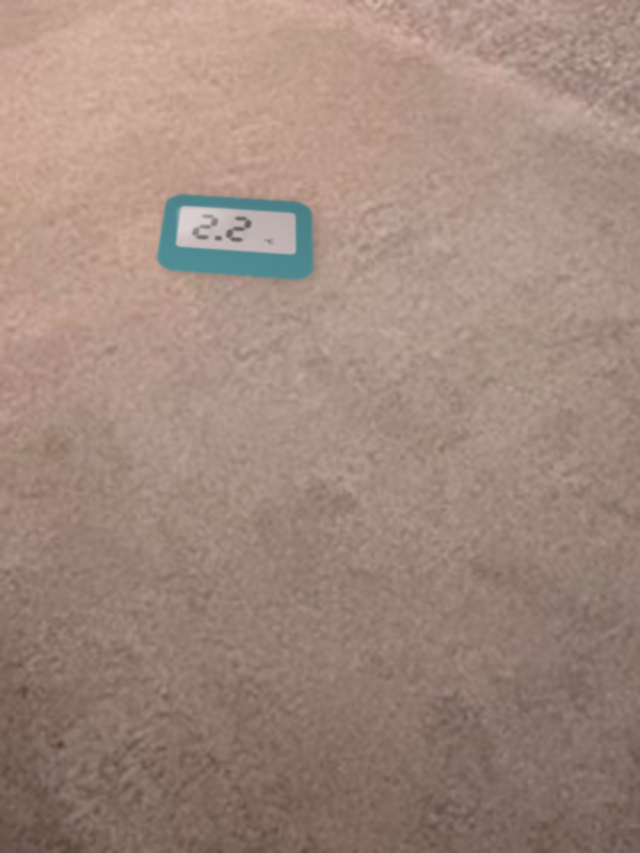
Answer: 2.2°C
